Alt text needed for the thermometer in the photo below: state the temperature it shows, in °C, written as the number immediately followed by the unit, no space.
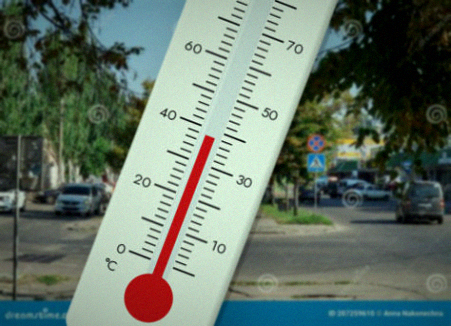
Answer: 38°C
